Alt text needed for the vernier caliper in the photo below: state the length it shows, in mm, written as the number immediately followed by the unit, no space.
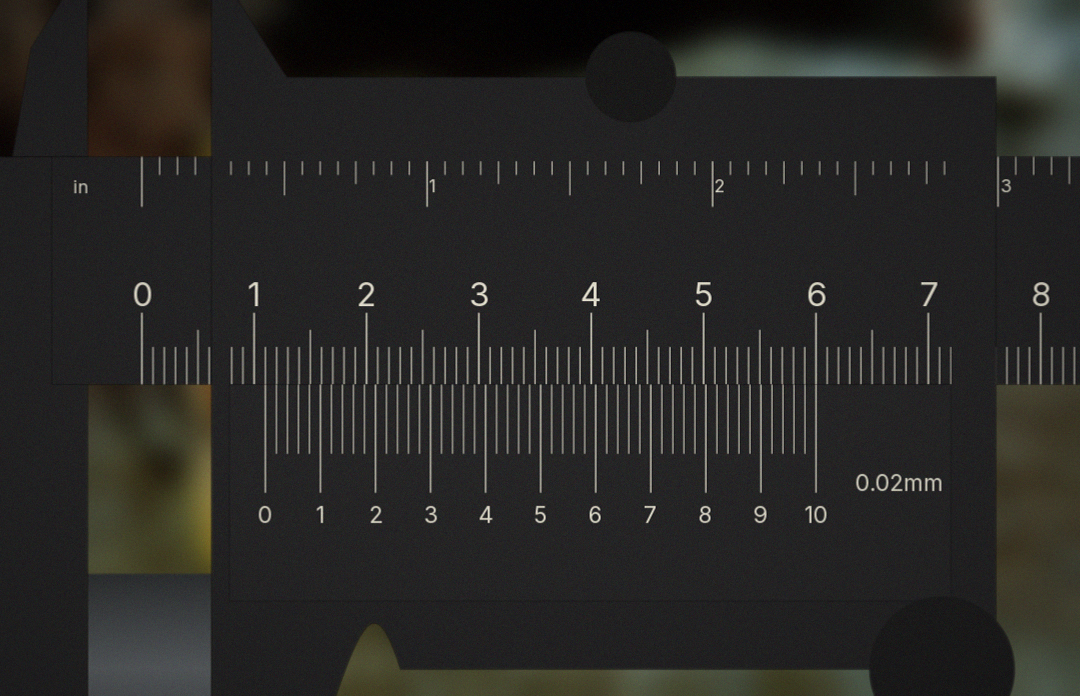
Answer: 11.0mm
